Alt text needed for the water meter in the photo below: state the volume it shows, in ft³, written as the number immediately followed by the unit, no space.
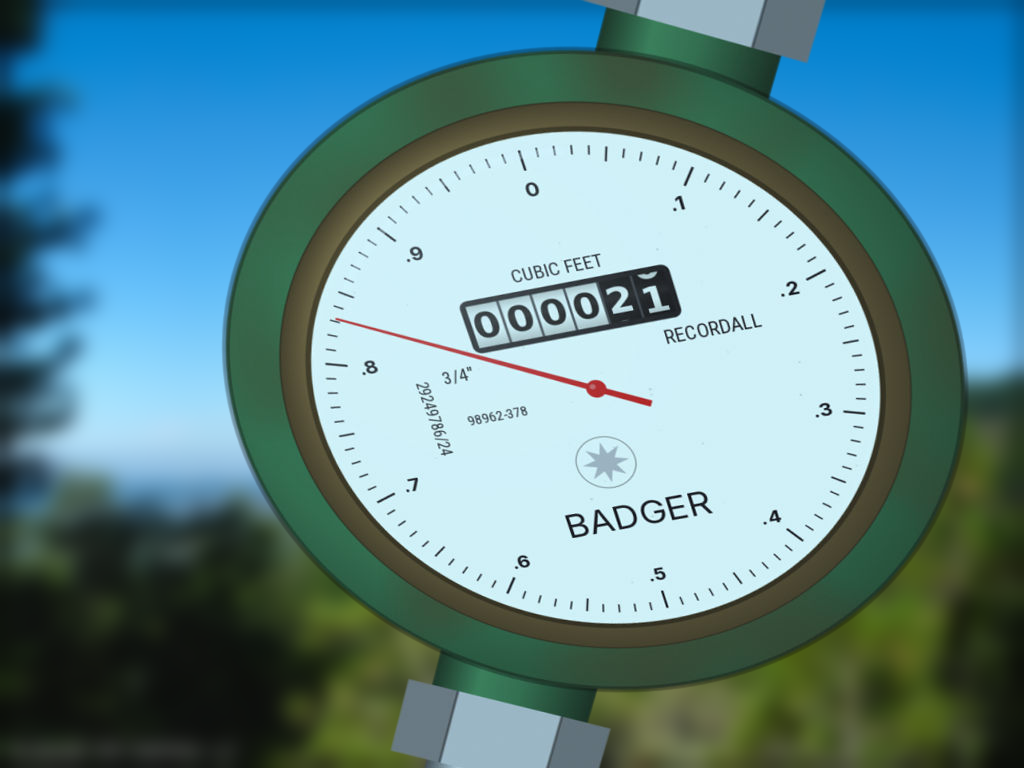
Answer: 20.83ft³
